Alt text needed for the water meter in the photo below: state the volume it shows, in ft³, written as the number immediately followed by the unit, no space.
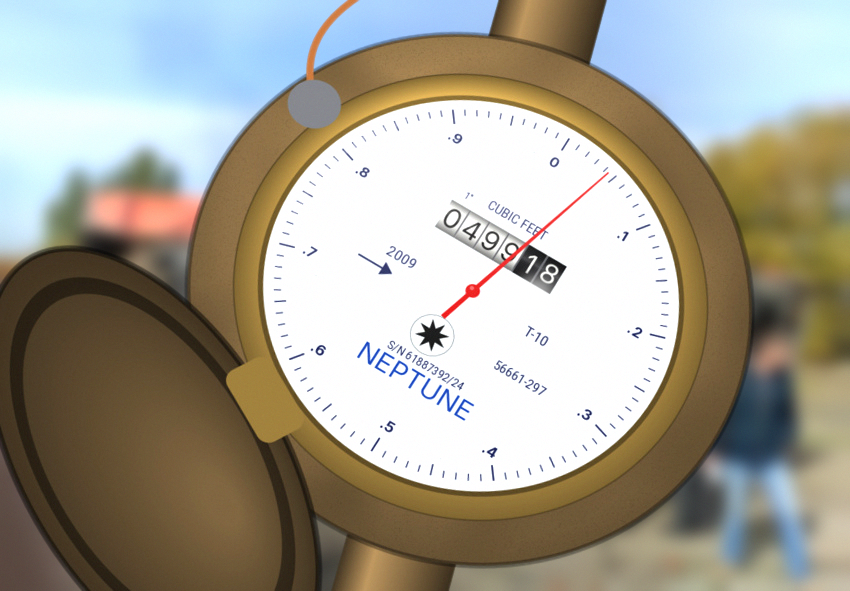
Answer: 49918.04ft³
